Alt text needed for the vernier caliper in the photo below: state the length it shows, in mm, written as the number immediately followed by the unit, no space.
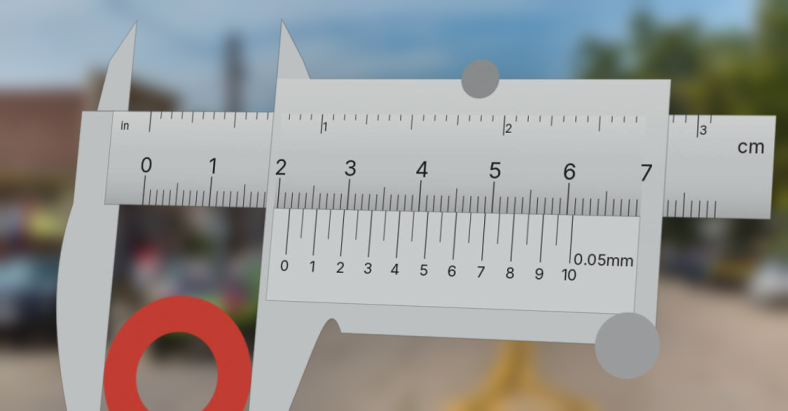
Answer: 21.8mm
